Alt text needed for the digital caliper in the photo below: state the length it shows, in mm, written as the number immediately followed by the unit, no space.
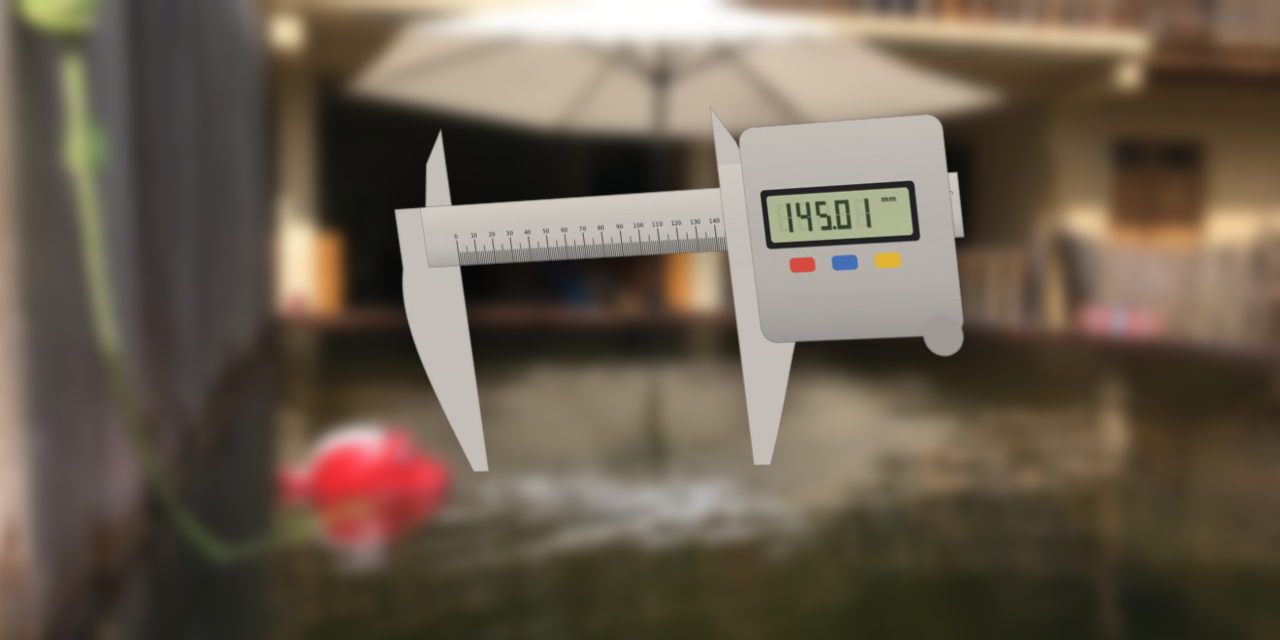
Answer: 145.01mm
